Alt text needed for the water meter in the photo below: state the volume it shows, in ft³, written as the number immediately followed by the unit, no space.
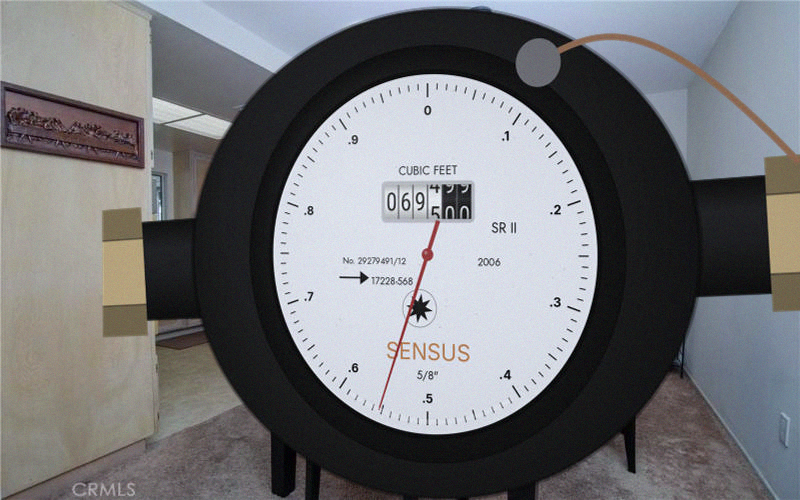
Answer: 69499.55ft³
